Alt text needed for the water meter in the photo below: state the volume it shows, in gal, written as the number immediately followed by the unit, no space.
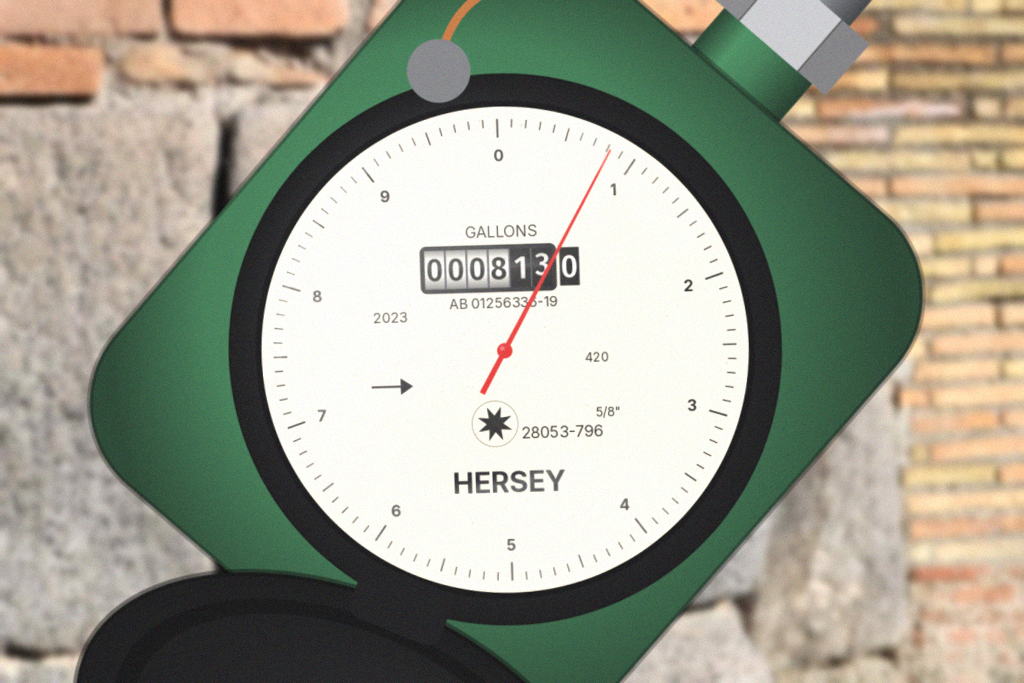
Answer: 8130.8gal
